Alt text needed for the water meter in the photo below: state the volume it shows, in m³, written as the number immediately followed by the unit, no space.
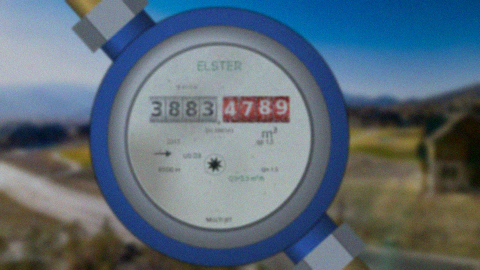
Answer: 3883.4789m³
